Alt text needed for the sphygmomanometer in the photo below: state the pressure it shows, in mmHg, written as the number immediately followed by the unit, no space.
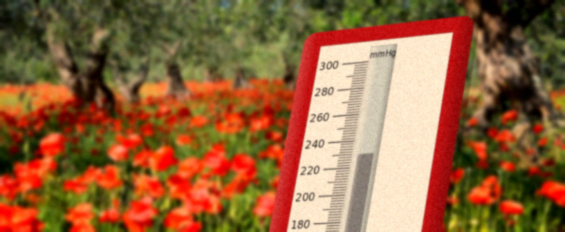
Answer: 230mmHg
